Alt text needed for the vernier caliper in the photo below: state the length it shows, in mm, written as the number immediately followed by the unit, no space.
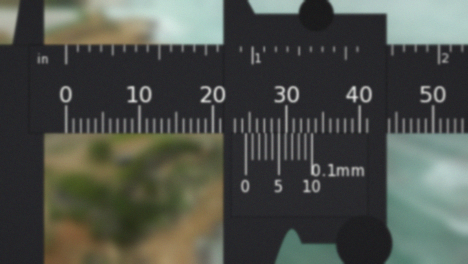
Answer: 24.5mm
